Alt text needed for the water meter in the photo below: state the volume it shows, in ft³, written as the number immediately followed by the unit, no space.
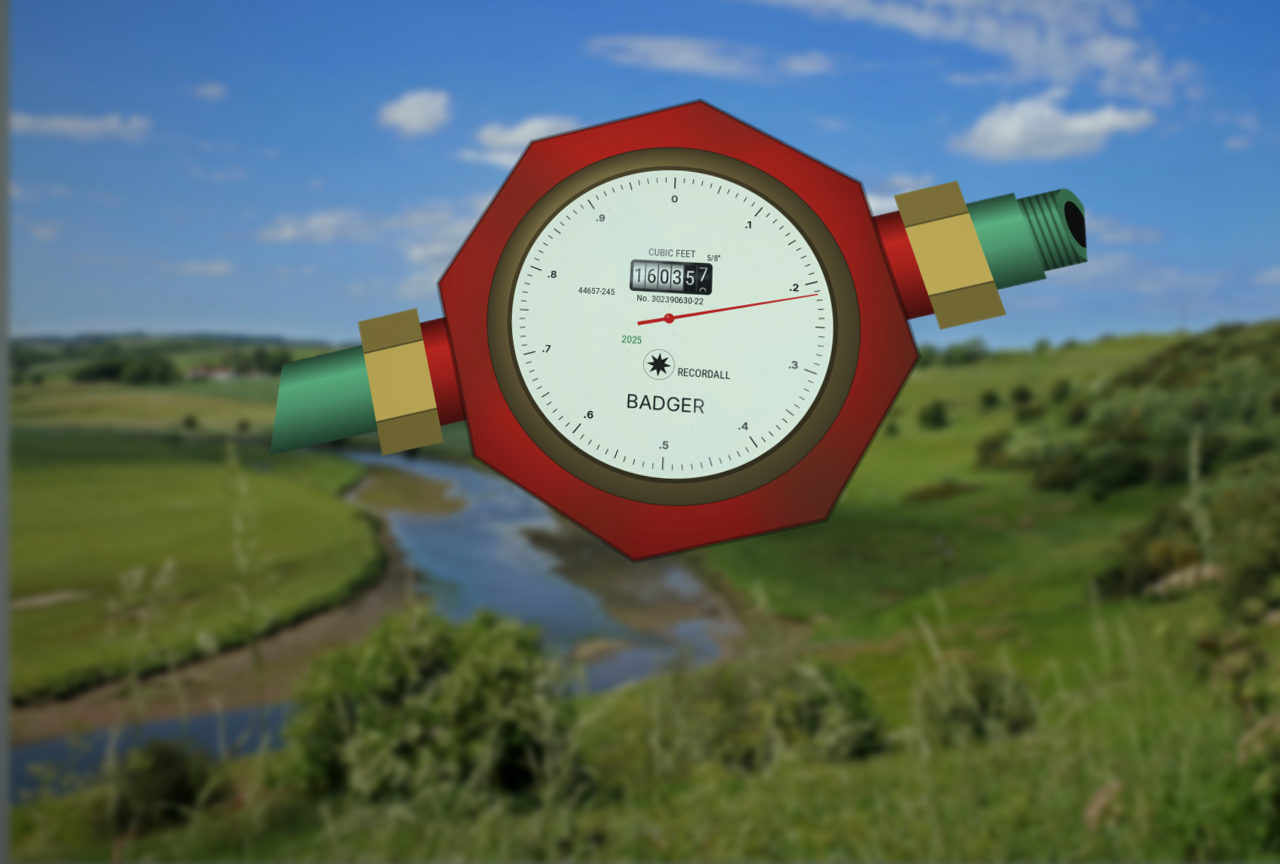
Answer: 160357.21ft³
